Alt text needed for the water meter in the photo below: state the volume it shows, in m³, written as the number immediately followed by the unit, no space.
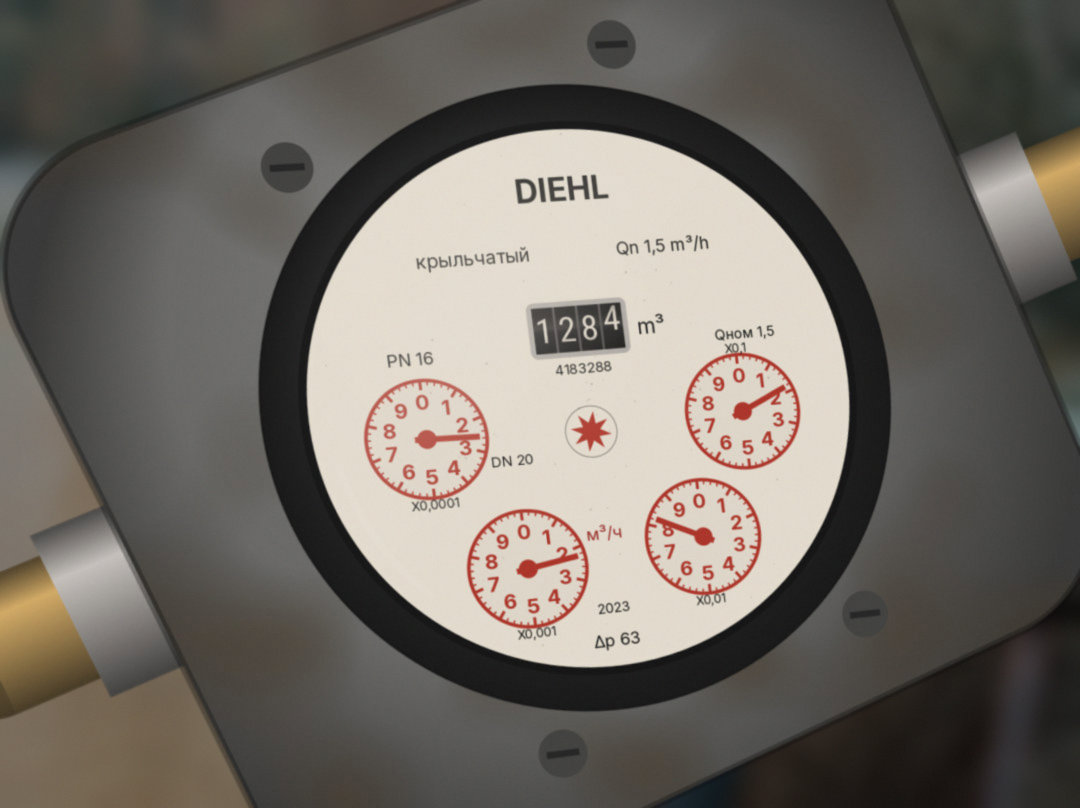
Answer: 1284.1822m³
